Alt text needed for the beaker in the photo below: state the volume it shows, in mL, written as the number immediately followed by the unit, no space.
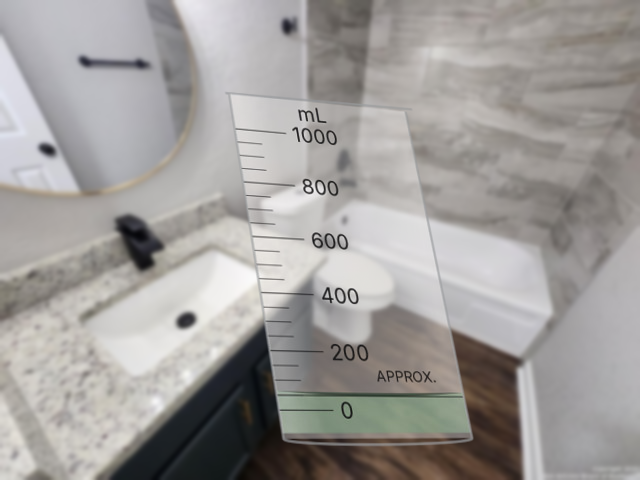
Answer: 50mL
